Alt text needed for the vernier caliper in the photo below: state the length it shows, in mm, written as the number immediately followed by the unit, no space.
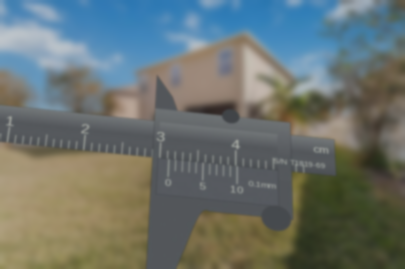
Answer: 31.2mm
